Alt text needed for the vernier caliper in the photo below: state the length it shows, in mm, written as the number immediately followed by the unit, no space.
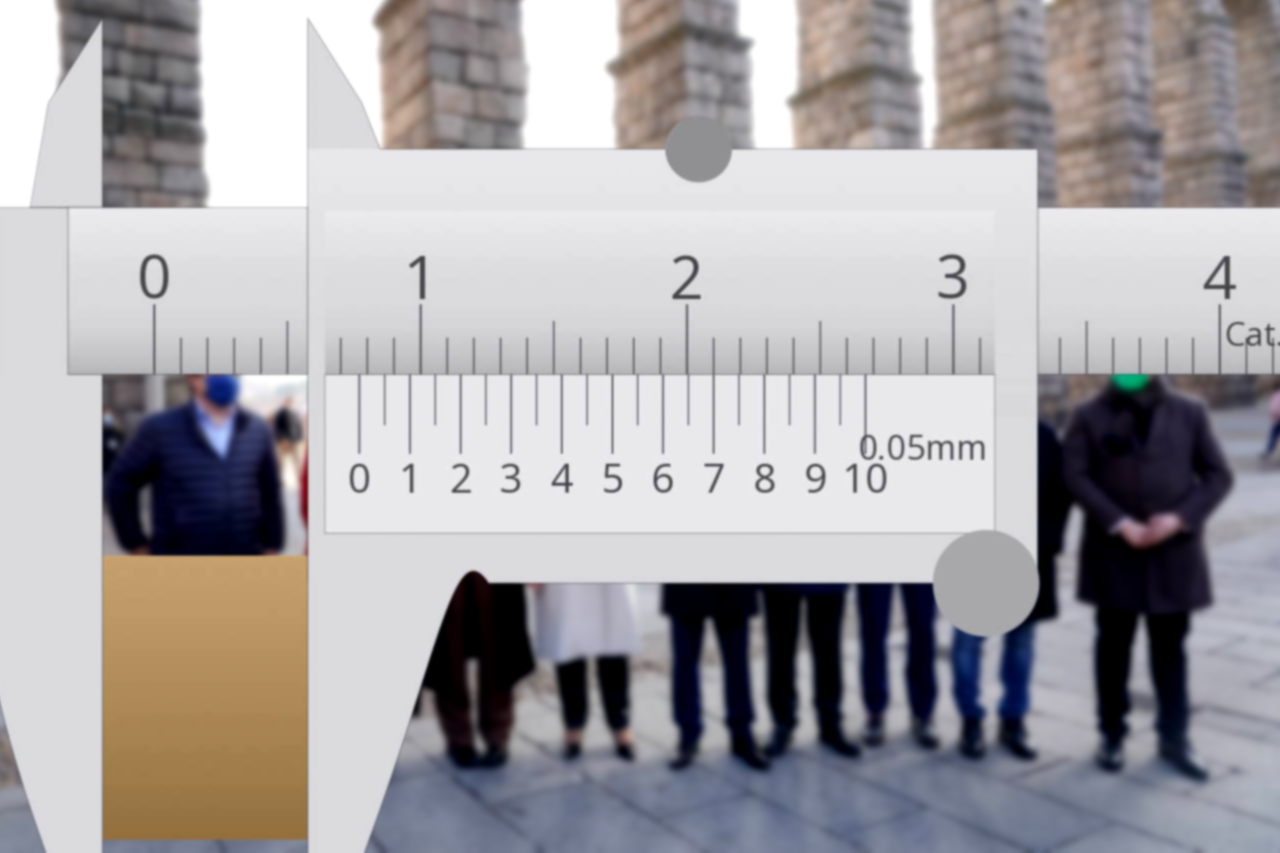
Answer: 7.7mm
